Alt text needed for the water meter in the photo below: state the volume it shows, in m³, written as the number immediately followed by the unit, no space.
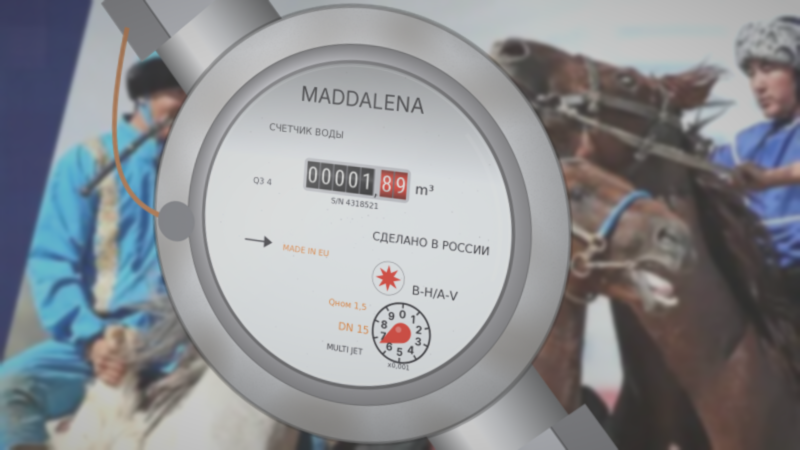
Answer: 1.896m³
